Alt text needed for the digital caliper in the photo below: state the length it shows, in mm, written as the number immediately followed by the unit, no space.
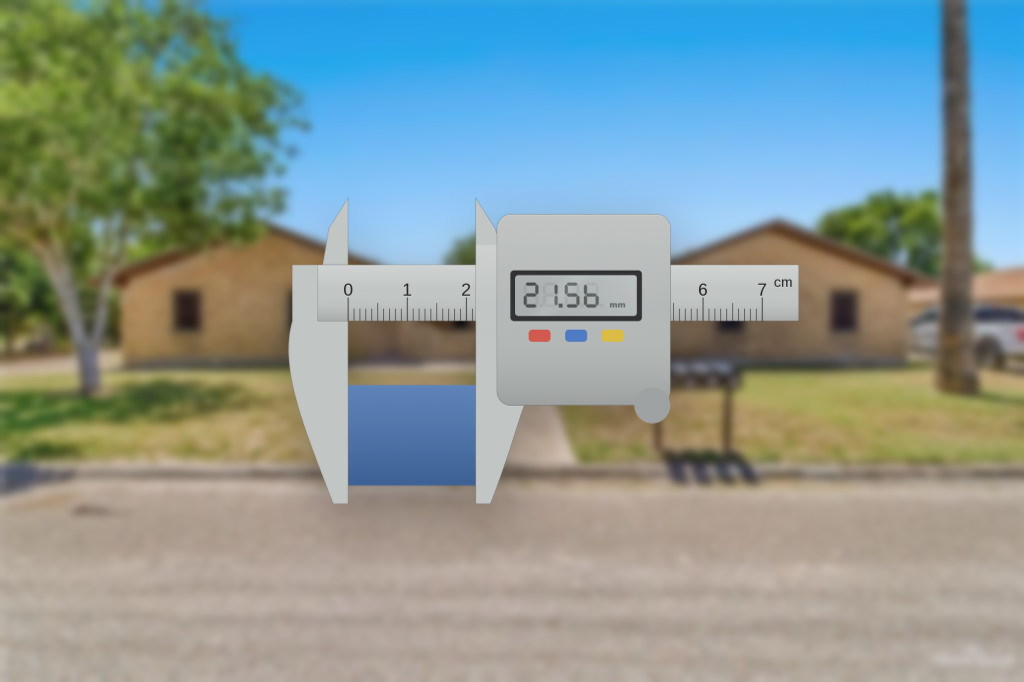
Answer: 21.56mm
